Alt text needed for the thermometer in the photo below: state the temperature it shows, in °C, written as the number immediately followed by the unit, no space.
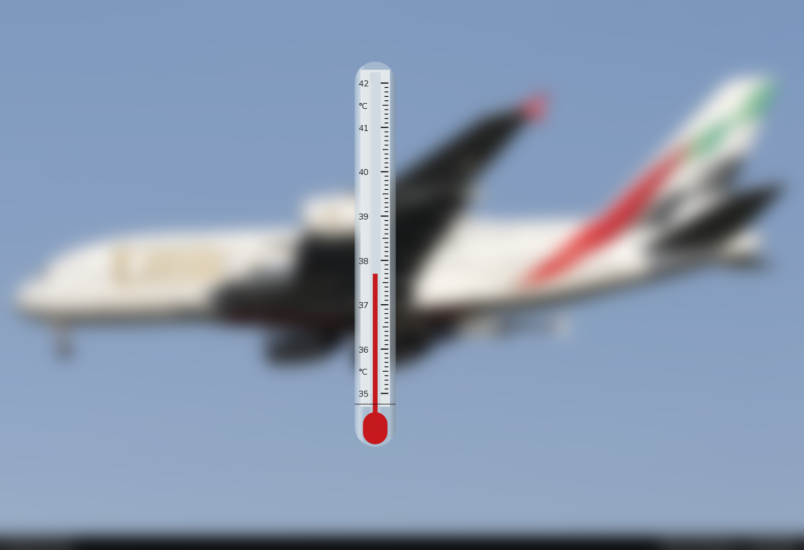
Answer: 37.7°C
